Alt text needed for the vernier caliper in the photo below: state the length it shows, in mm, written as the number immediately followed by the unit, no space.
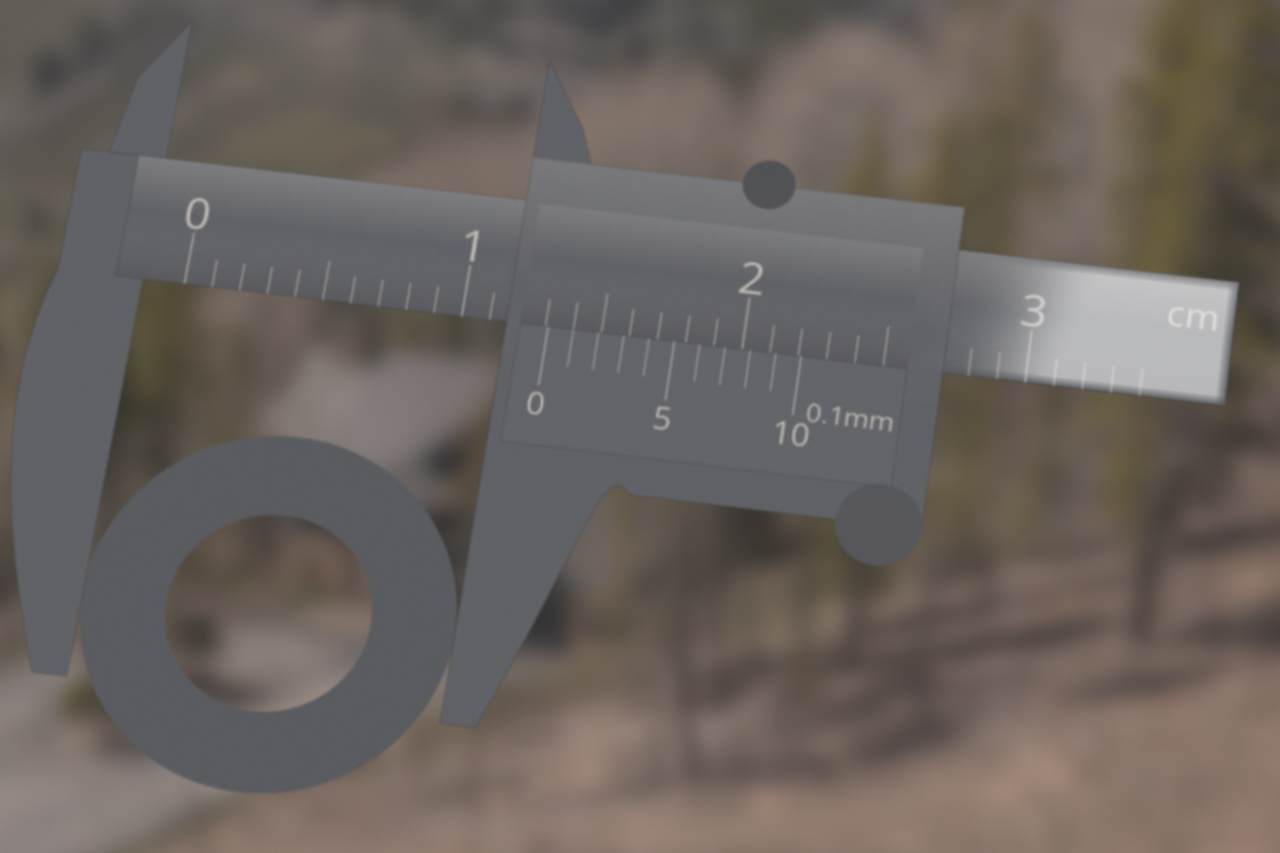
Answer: 13.1mm
